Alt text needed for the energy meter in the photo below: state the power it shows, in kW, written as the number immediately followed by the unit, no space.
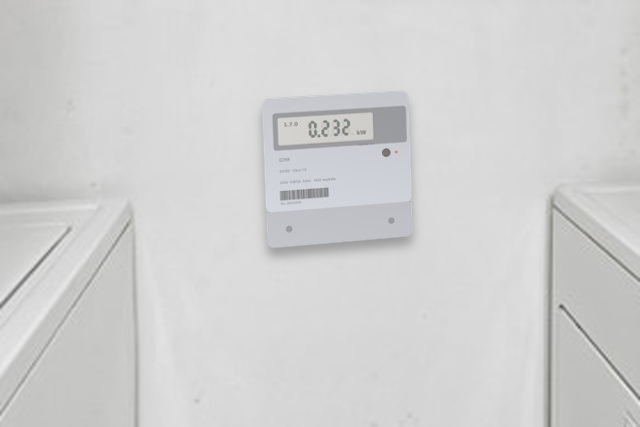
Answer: 0.232kW
